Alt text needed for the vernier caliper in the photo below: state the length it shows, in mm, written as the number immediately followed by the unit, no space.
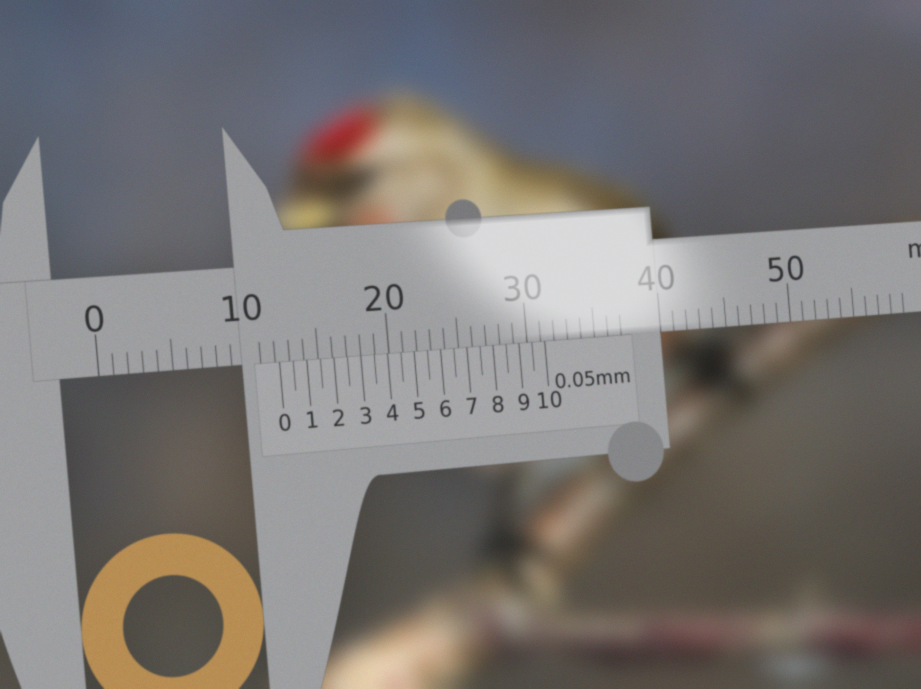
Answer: 12.3mm
